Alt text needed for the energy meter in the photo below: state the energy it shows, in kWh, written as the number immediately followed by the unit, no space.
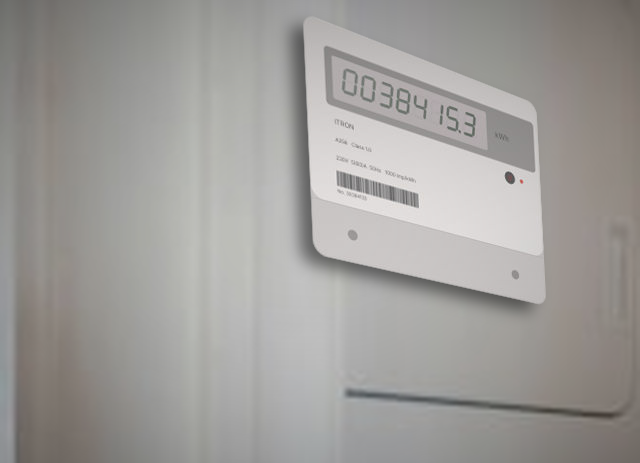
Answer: 38415.3kWh
